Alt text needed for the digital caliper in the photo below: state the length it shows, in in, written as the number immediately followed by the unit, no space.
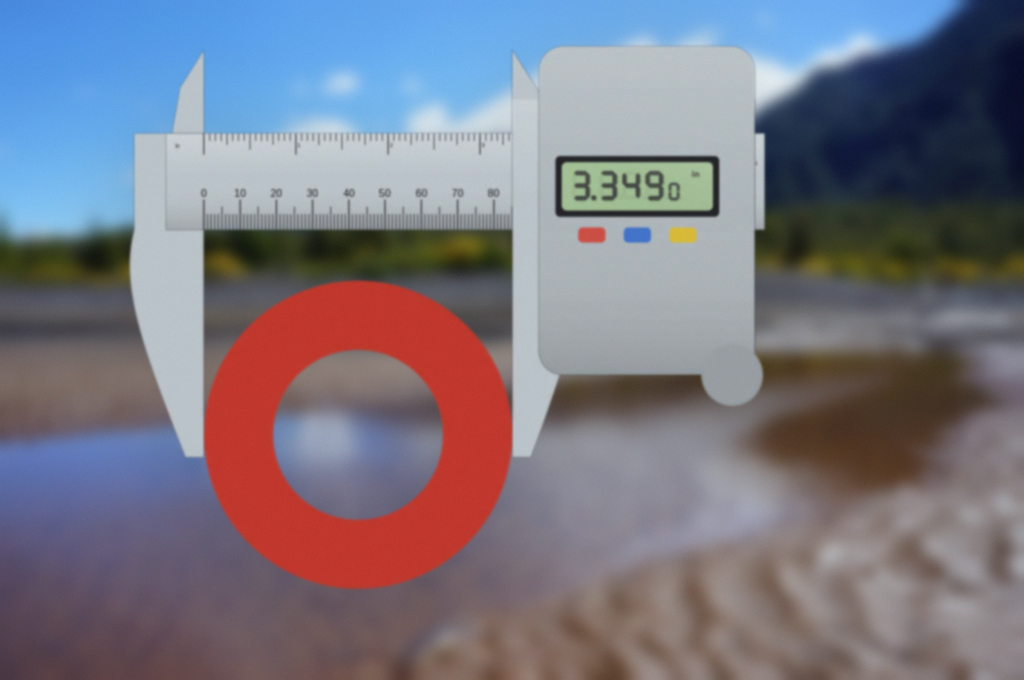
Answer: 3.3490in
